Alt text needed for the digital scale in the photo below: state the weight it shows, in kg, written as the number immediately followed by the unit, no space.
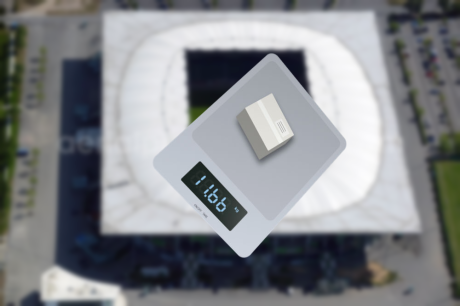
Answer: 11.66kg
